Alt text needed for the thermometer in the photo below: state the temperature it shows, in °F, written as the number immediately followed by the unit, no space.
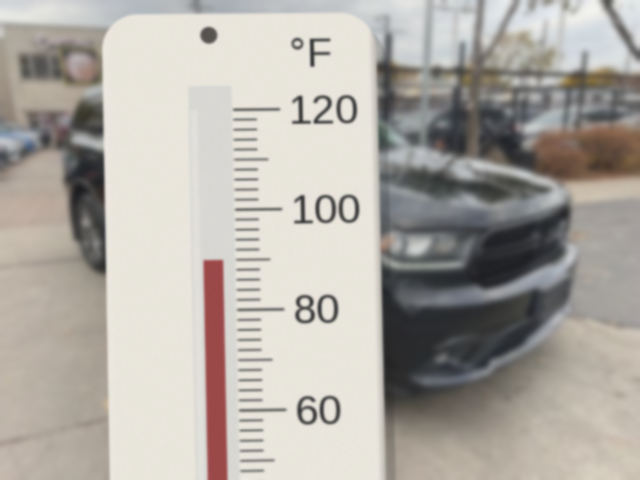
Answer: 90°F
